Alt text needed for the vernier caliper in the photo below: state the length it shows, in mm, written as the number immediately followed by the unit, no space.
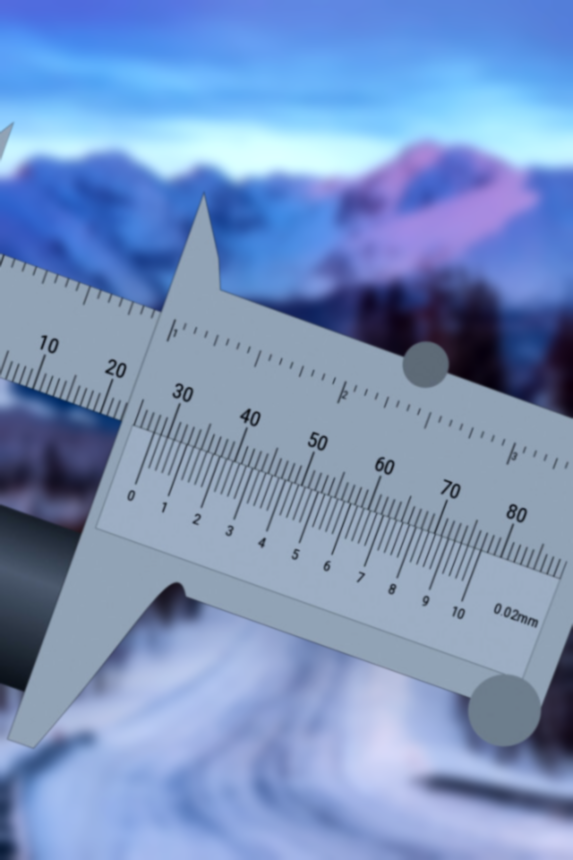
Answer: 28.0mm
